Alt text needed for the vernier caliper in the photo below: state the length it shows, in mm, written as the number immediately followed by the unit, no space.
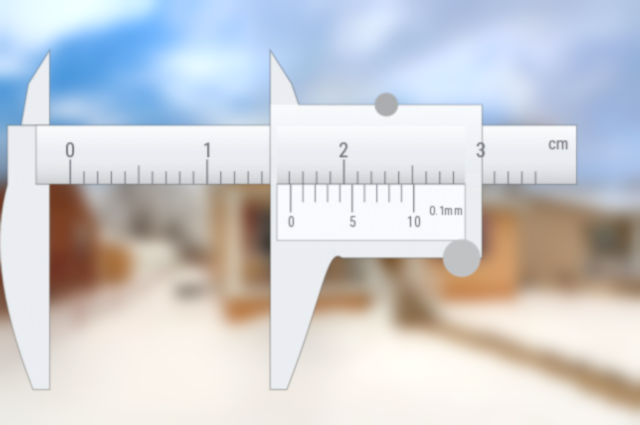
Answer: 16.1mm
